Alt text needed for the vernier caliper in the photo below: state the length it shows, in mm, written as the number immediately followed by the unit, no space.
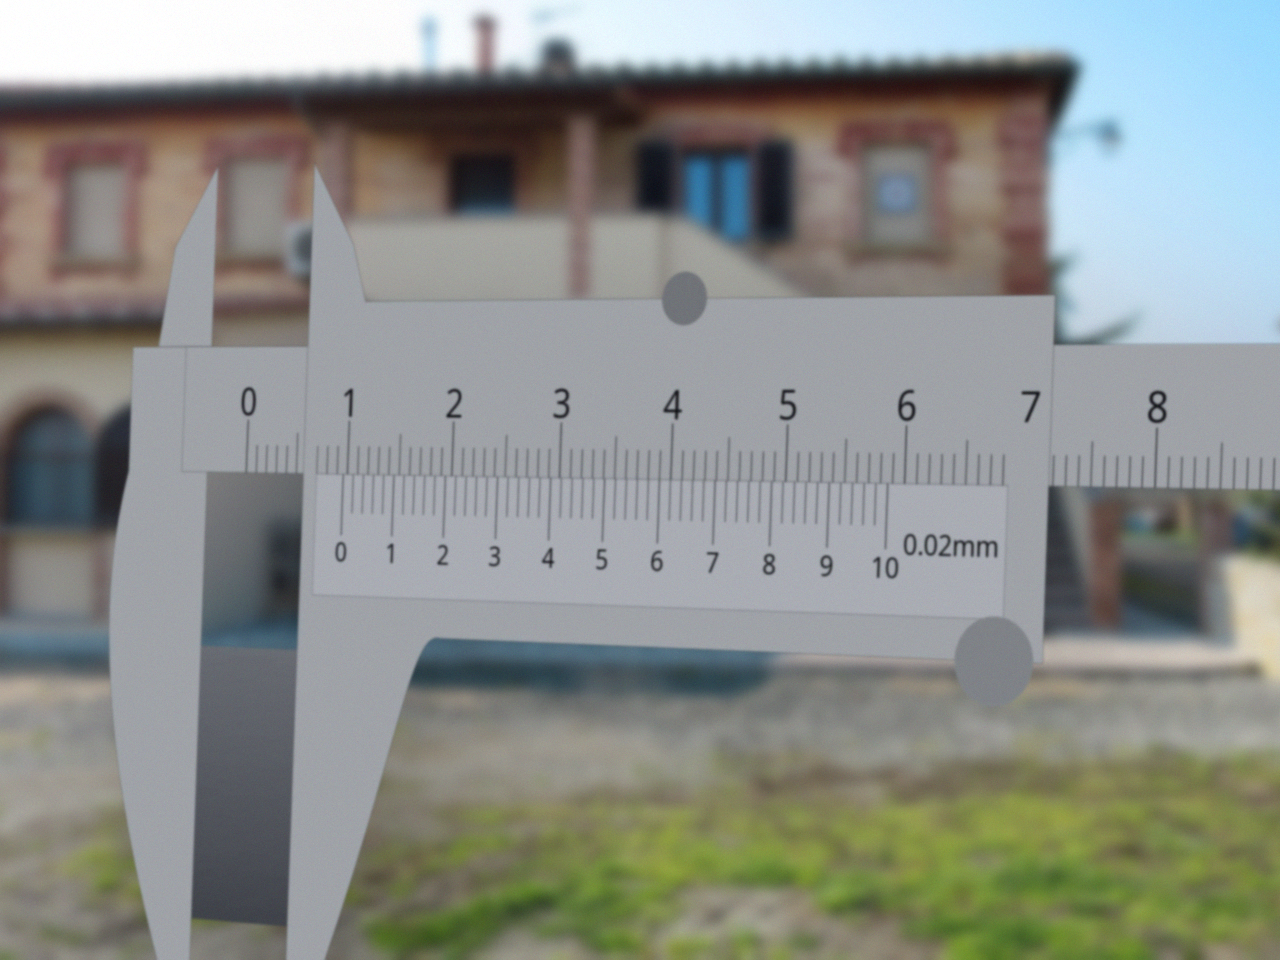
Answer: 9.6mm
